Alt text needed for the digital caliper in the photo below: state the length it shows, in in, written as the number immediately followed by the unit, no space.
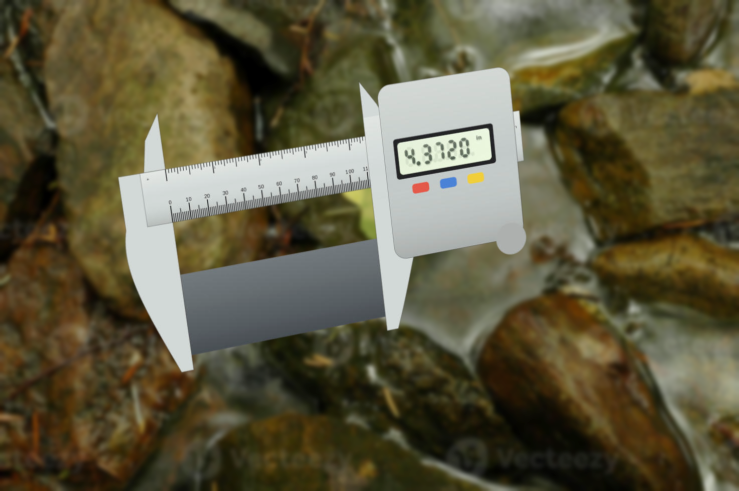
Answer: 4.3720in
